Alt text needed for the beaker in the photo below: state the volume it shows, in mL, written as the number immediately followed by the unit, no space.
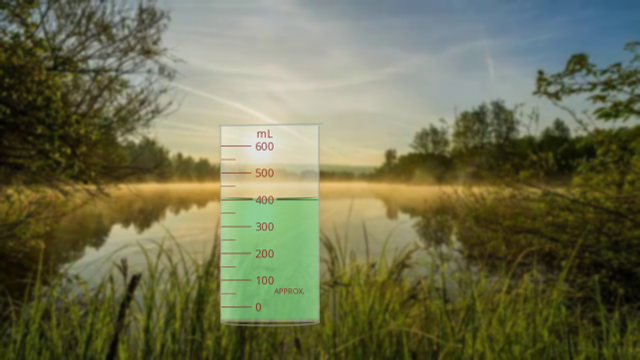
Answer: 400mL
